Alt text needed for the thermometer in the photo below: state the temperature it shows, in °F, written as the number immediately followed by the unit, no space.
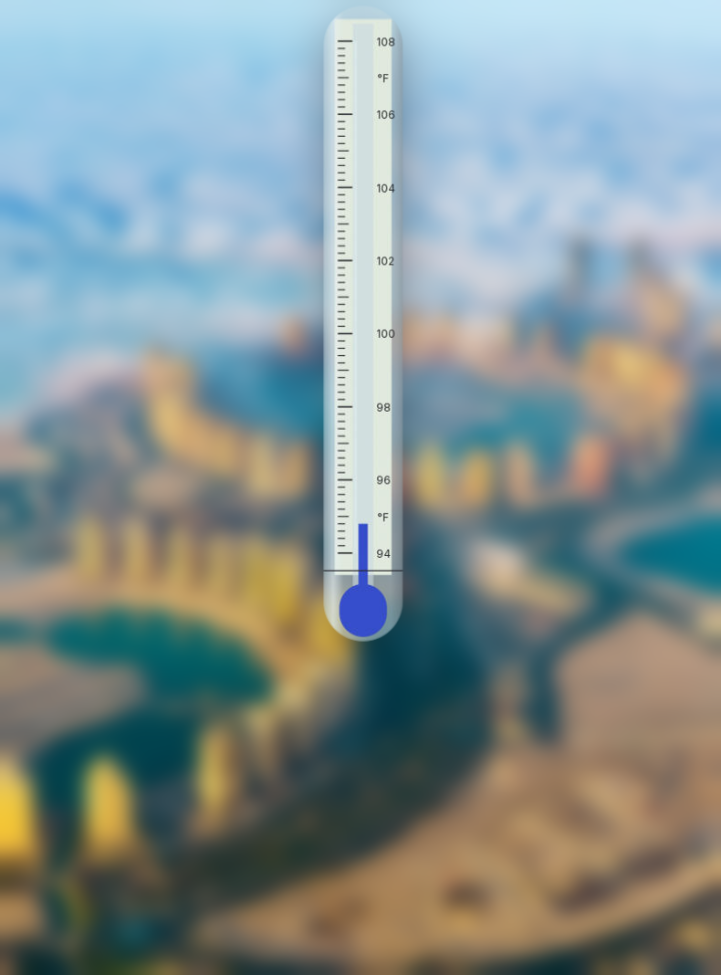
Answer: 94.8°F
